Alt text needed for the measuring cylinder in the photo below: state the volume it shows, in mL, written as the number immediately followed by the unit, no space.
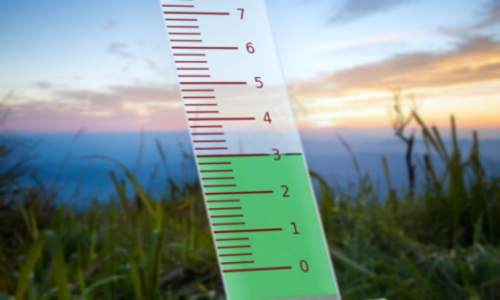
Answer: 3mL
